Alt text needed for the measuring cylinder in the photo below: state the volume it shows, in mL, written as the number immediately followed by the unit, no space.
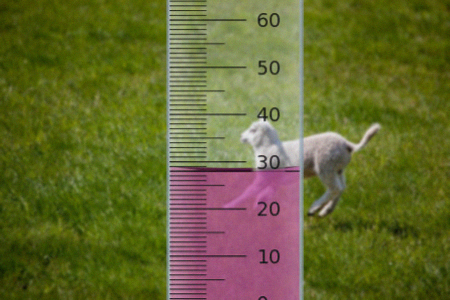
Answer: 28mL
